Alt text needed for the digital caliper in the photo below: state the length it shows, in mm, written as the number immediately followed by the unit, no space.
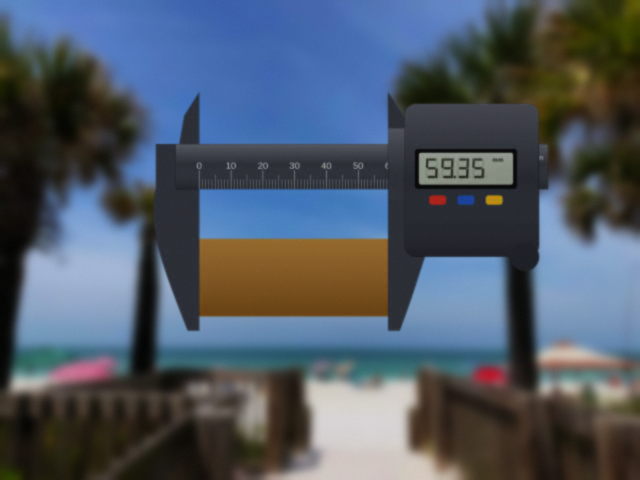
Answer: 59.35mm
